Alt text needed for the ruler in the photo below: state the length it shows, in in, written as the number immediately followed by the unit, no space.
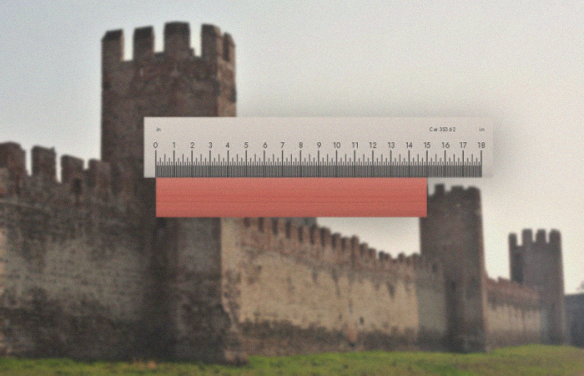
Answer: 15in
